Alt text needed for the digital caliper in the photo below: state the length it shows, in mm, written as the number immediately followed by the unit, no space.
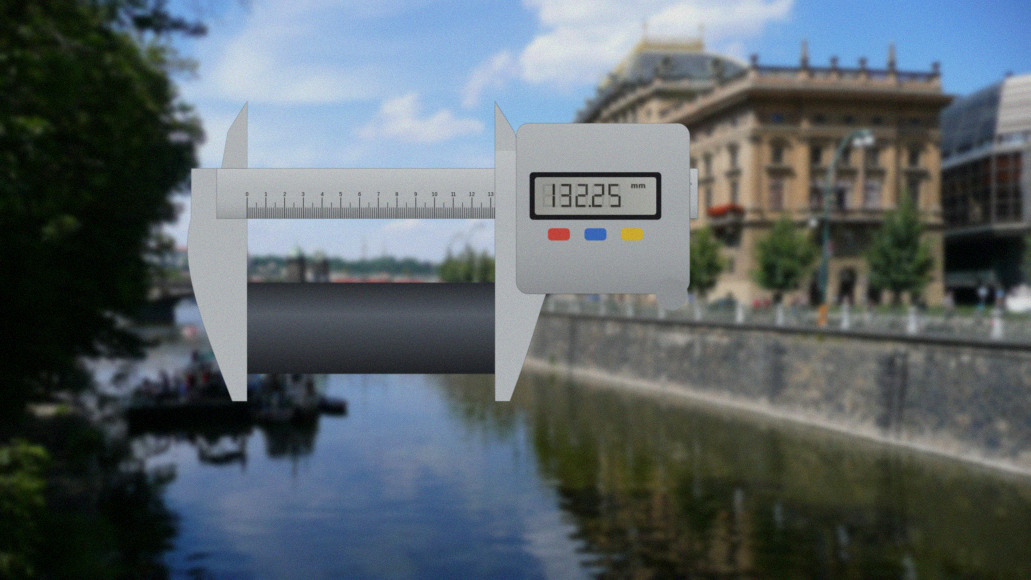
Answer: 132.25mm
